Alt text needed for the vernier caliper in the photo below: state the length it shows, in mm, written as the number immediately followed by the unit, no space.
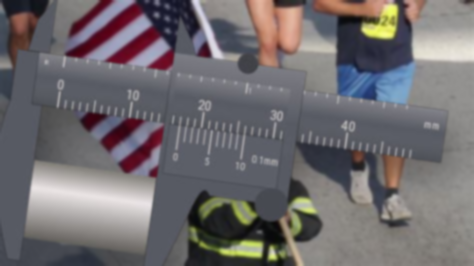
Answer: 17.0mm
